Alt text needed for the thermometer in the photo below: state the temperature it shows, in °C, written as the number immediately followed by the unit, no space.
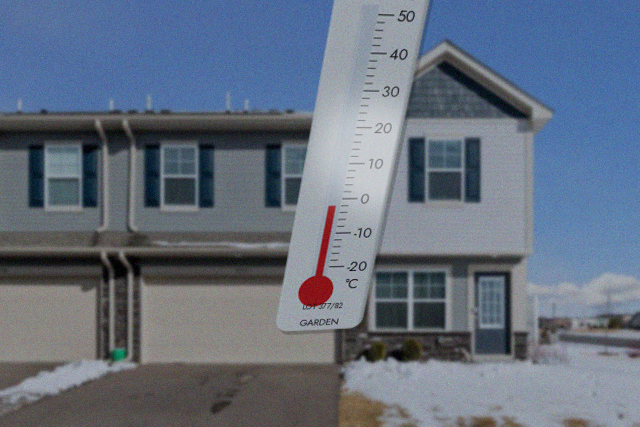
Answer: -2°C
